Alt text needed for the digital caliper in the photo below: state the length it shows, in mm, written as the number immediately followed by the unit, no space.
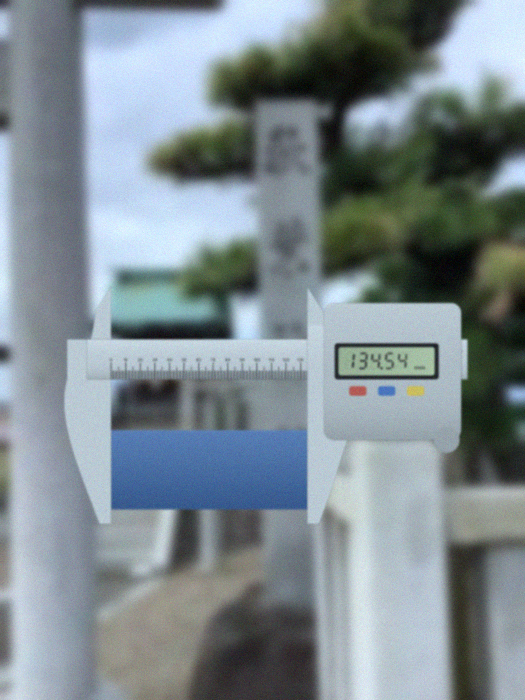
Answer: 134.54mm
